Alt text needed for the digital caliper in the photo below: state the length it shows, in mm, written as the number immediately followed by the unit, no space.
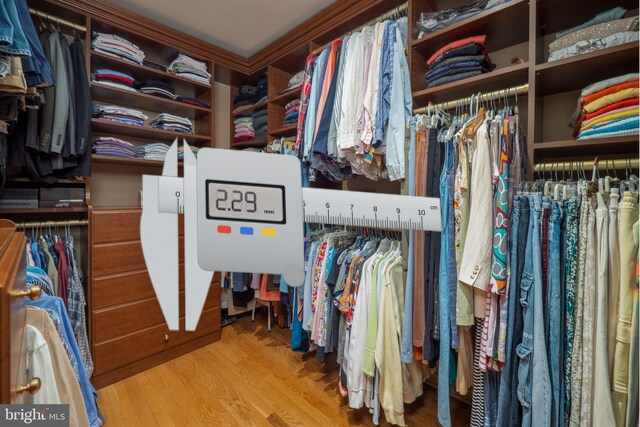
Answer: 2.29mm
